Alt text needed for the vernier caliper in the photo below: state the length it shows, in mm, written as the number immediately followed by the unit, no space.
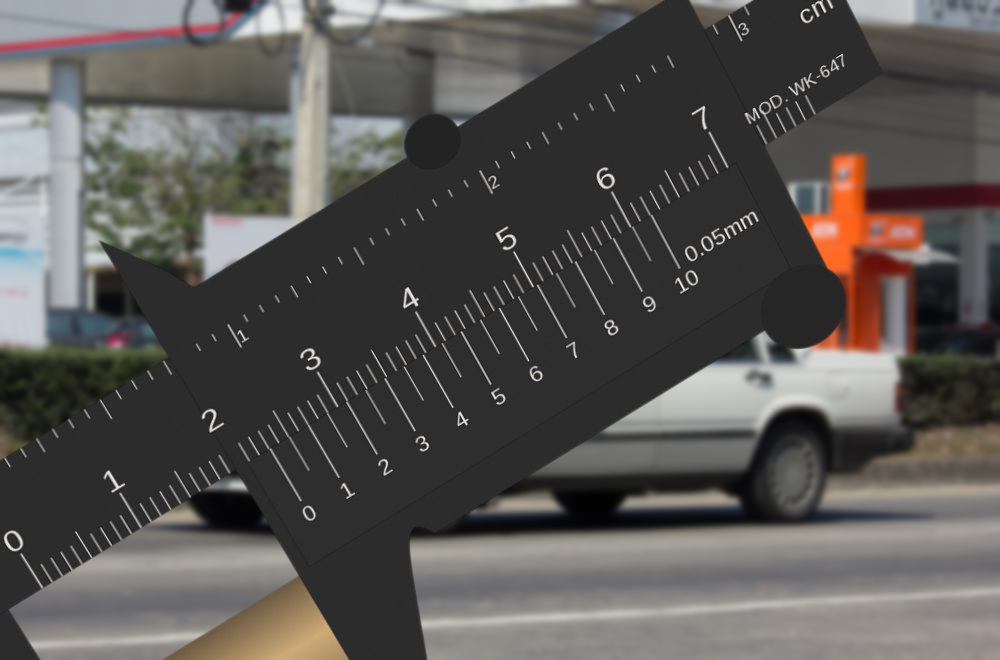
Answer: 23.1mm
